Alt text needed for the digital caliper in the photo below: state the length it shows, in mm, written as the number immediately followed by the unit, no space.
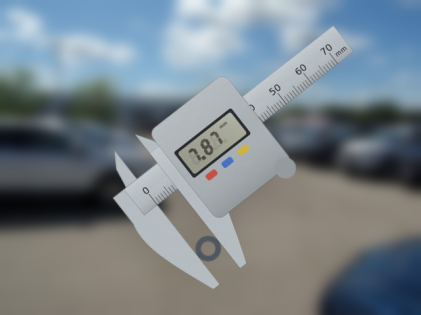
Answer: 7.87mm
